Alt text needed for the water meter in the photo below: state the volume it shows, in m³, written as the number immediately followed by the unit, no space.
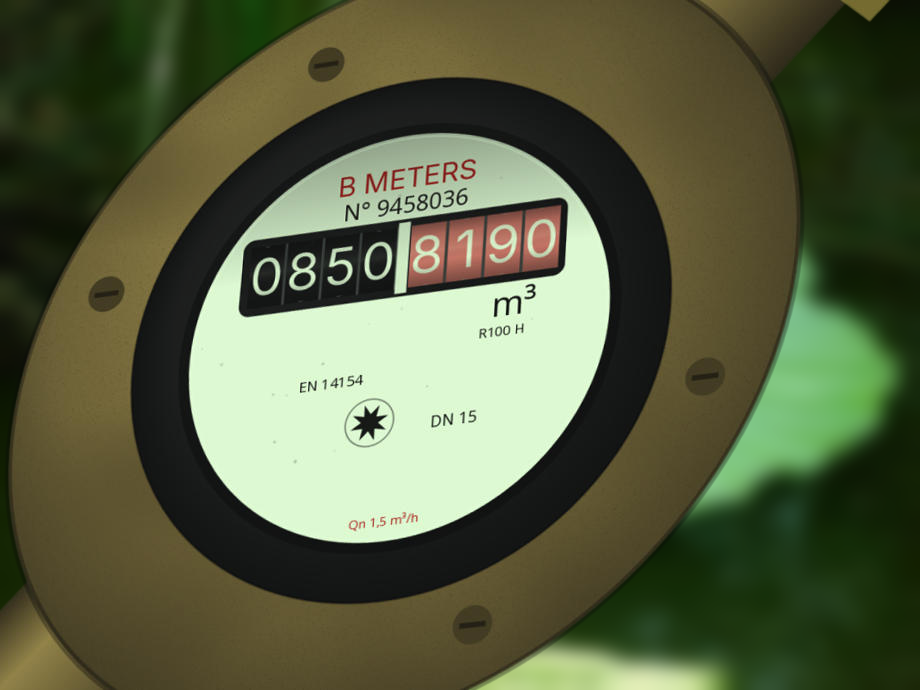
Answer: 850.8190m³
